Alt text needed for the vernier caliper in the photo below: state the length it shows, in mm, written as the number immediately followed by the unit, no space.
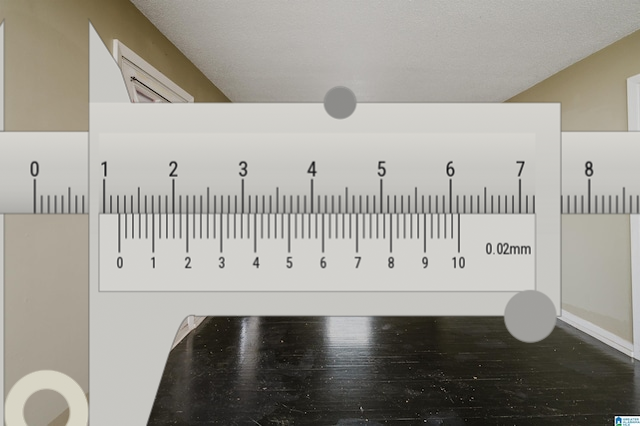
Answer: 12.2mm
